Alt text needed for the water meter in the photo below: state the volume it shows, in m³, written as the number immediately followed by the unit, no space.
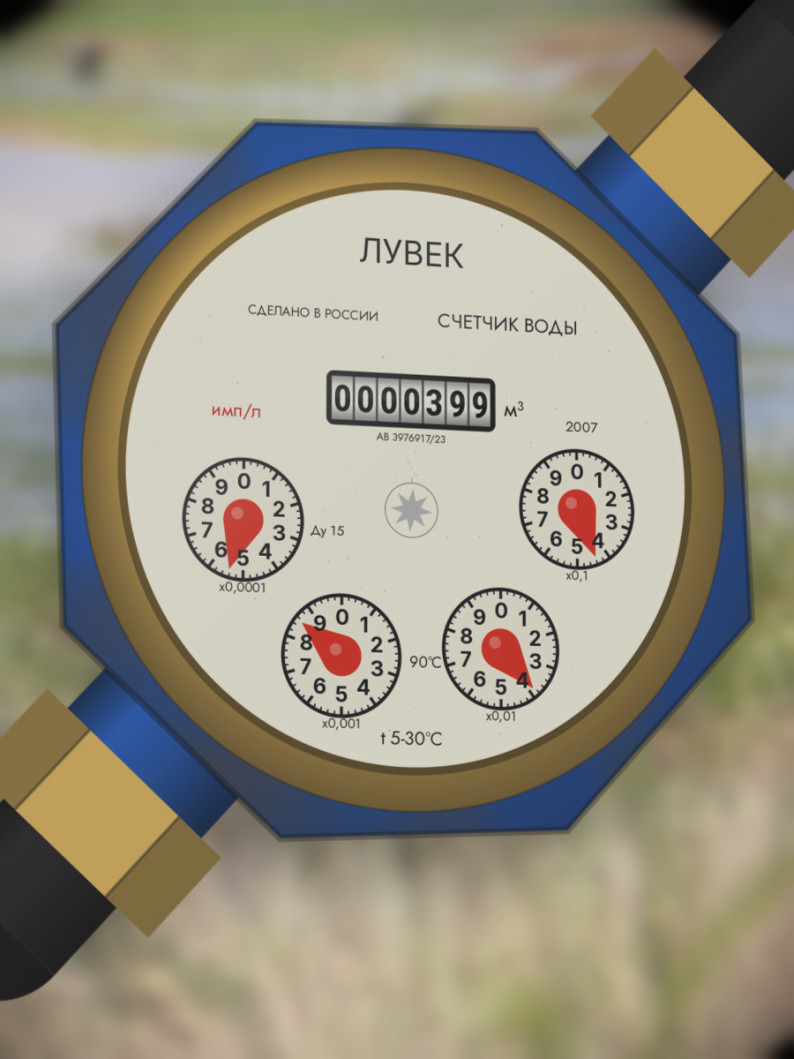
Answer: 399.4385m³
